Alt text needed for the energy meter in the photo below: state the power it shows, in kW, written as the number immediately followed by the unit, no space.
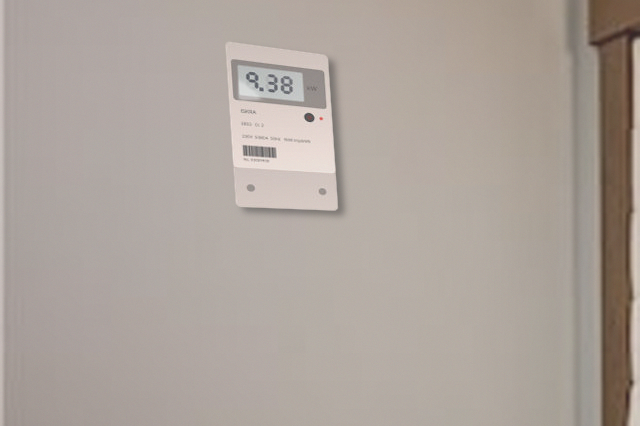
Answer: 9.38kW
